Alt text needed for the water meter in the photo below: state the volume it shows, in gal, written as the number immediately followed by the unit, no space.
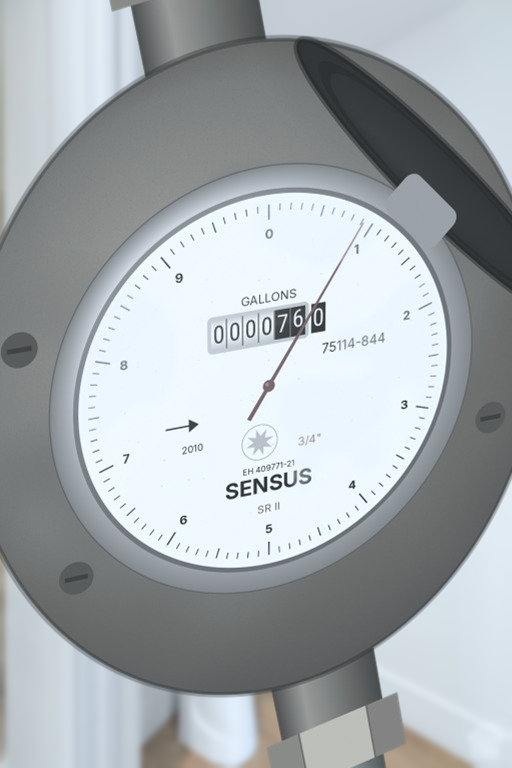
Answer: 760.9gal
